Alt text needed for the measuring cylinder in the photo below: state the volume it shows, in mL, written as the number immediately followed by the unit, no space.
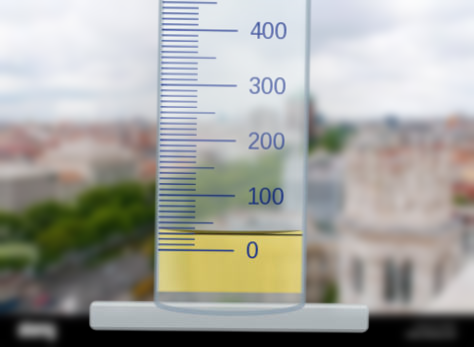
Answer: 30mL
